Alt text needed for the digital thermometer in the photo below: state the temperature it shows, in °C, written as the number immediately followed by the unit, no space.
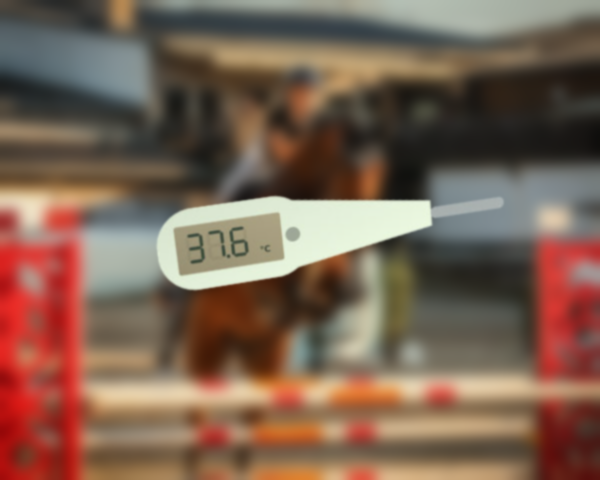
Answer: 37.6°C
